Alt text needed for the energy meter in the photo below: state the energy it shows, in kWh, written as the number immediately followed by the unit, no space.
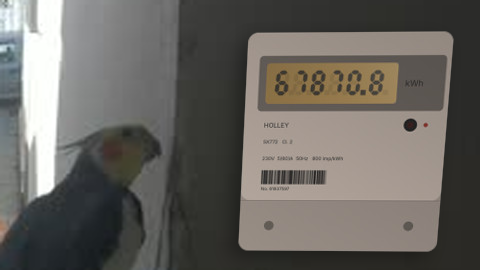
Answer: 67870.8kWh
